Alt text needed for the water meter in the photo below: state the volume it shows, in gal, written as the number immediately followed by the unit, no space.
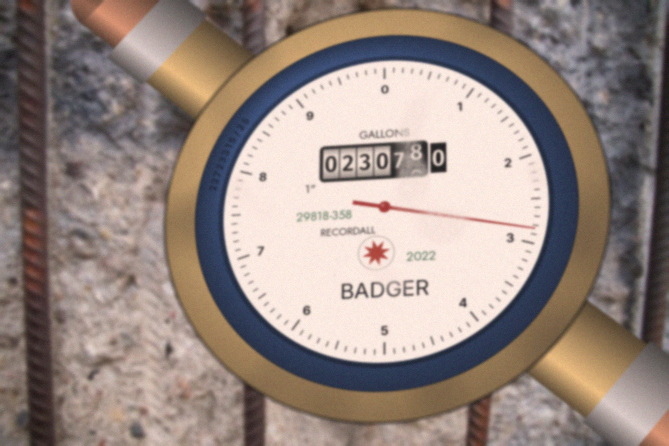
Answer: 230782.8gal
